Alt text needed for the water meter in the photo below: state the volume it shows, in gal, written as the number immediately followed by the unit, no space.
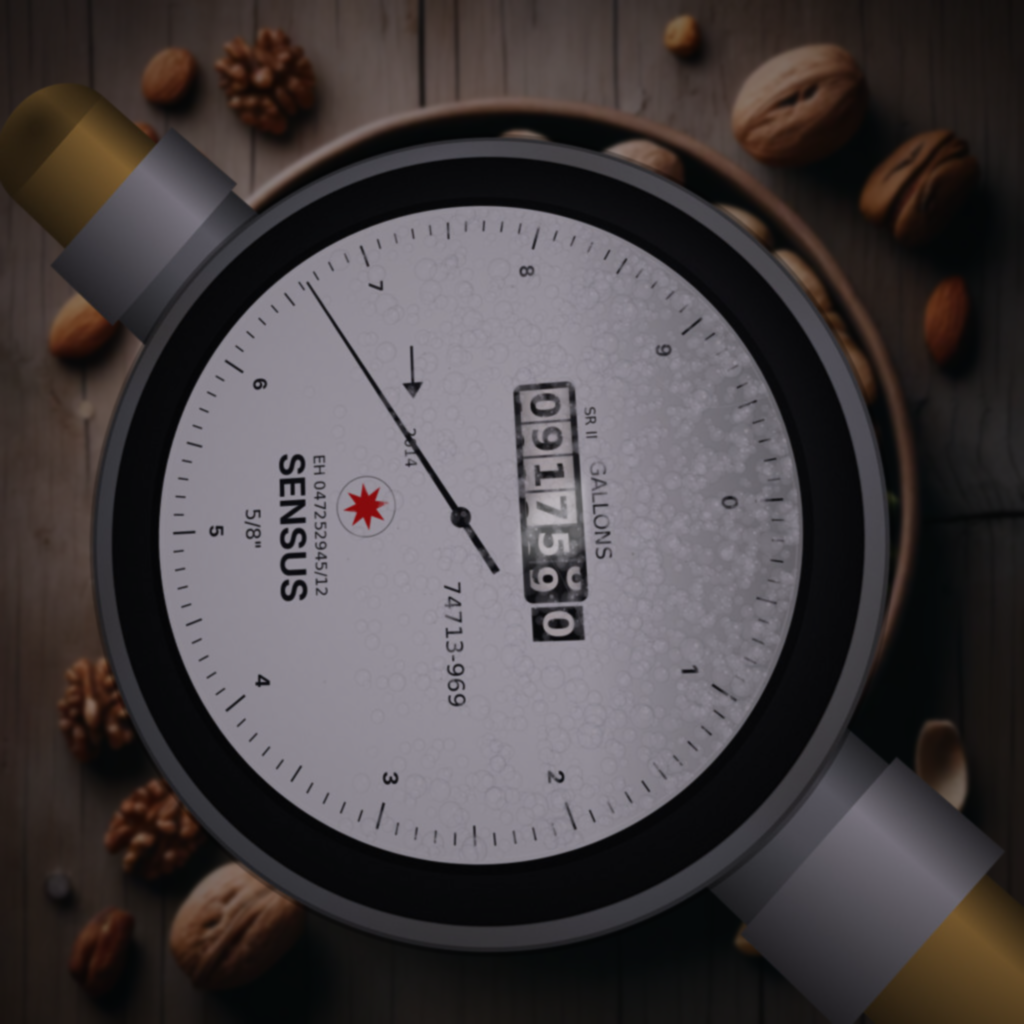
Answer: 917586.6gal
